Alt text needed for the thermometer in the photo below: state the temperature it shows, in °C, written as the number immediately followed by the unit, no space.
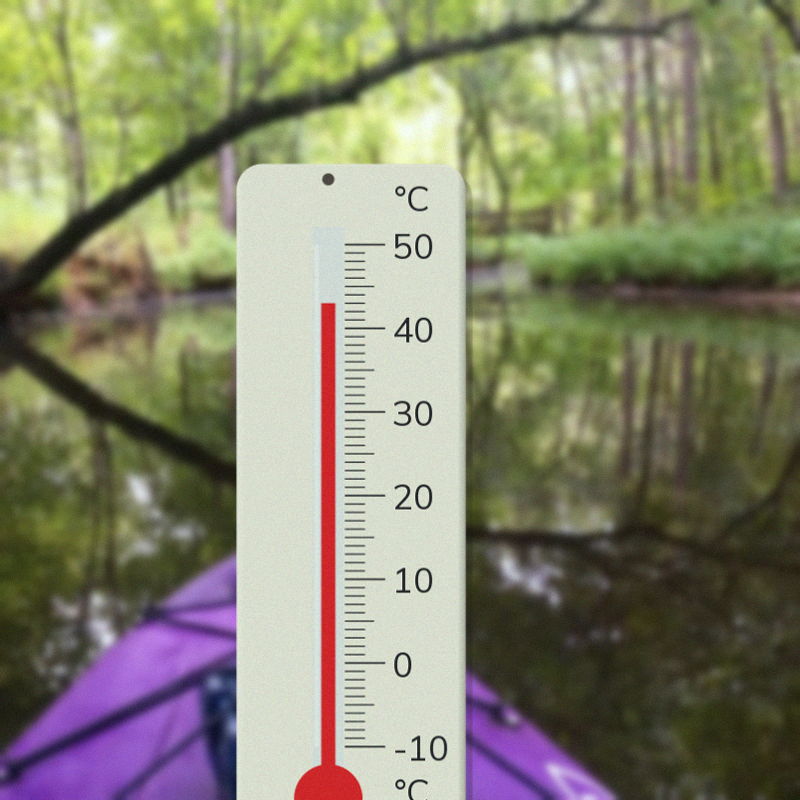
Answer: 43°C
